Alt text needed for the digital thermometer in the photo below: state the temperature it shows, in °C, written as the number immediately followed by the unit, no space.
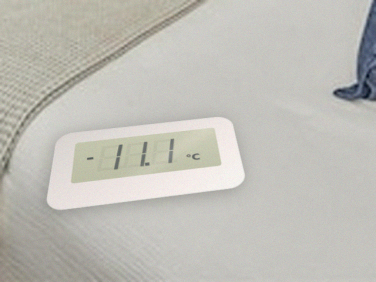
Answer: -11.1°C
